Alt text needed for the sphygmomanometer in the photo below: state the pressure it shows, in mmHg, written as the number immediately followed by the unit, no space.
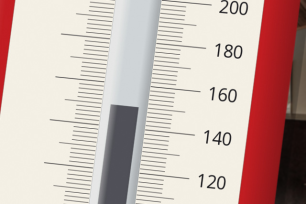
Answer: 150mmHg
